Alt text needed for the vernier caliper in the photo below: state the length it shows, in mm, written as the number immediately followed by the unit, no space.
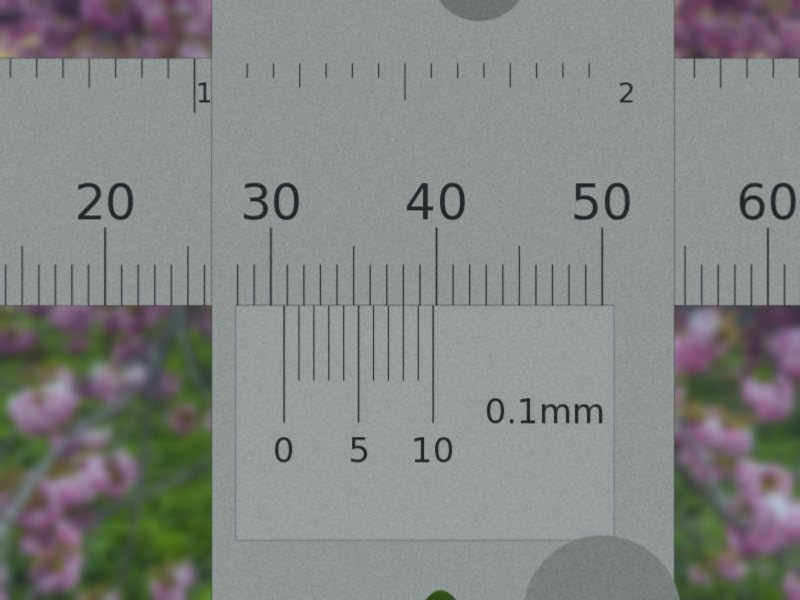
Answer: 30.8mm
